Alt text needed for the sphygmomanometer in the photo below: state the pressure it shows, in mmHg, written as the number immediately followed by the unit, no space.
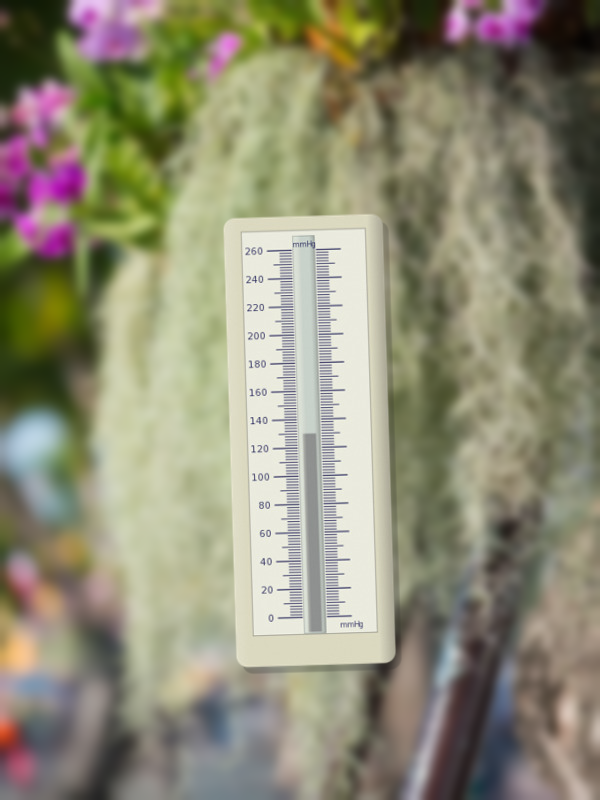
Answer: 130mmHg
